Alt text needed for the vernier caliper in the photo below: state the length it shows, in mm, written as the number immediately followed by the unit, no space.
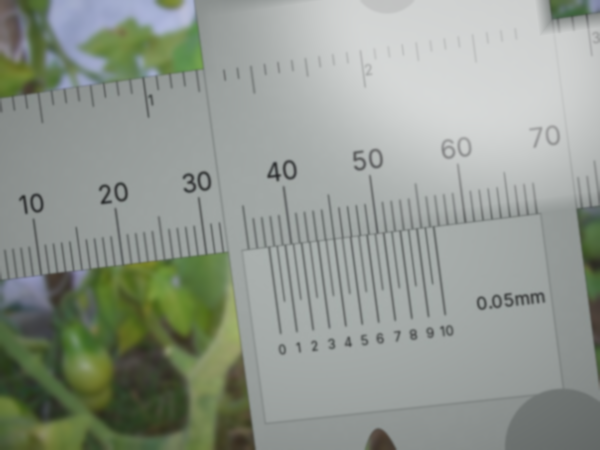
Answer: 37.4mm
